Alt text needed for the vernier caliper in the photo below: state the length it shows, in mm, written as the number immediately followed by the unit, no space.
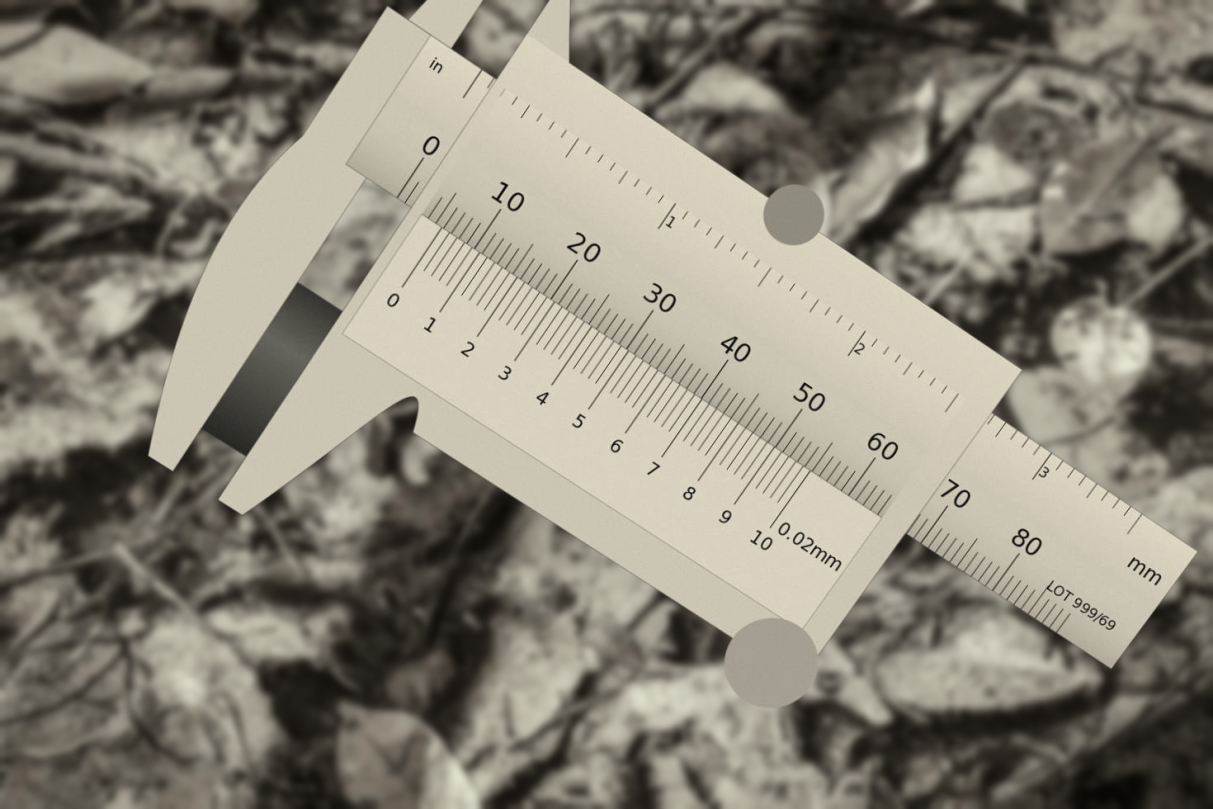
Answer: 5.8mm
